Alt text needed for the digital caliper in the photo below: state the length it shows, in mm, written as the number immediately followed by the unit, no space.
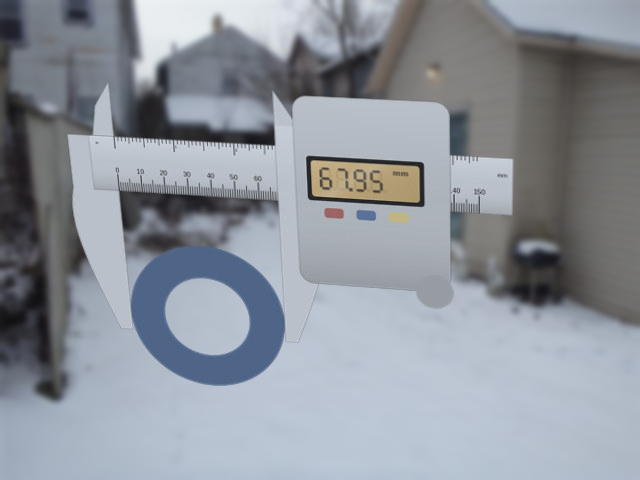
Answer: 67.95mm
